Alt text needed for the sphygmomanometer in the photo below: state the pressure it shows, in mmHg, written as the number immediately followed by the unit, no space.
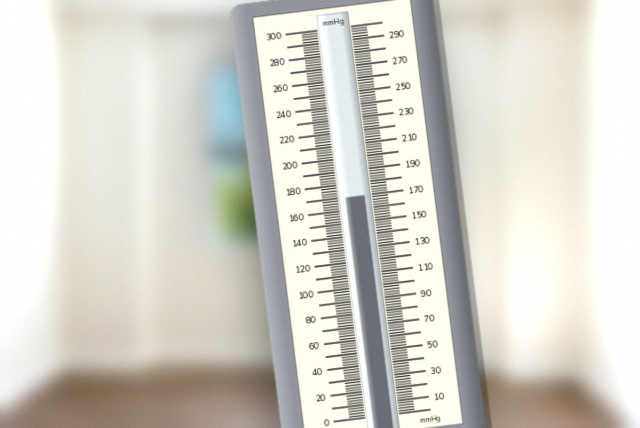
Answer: 170mmHg
